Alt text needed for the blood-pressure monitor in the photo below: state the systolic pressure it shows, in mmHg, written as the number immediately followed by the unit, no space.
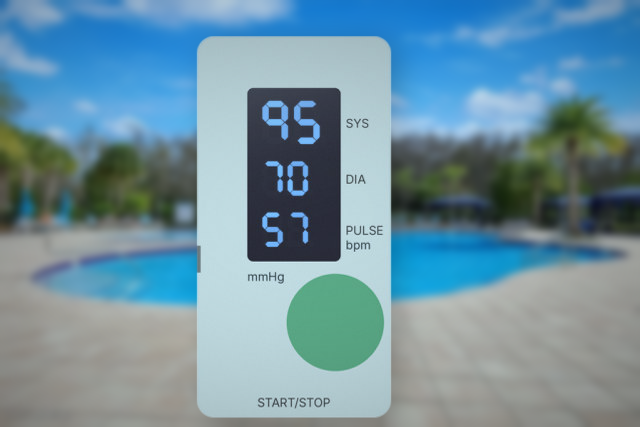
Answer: 95mmHg
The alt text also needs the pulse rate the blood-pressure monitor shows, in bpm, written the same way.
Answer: 57bpm
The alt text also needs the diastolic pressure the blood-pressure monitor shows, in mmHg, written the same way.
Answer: 70mmHg
